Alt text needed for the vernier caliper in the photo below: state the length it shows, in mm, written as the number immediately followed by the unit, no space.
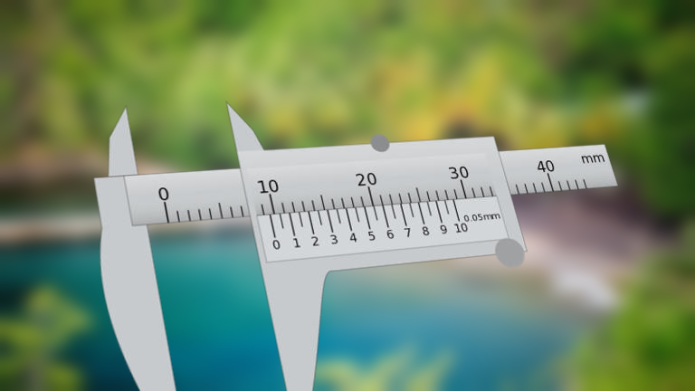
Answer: 9.6mm
